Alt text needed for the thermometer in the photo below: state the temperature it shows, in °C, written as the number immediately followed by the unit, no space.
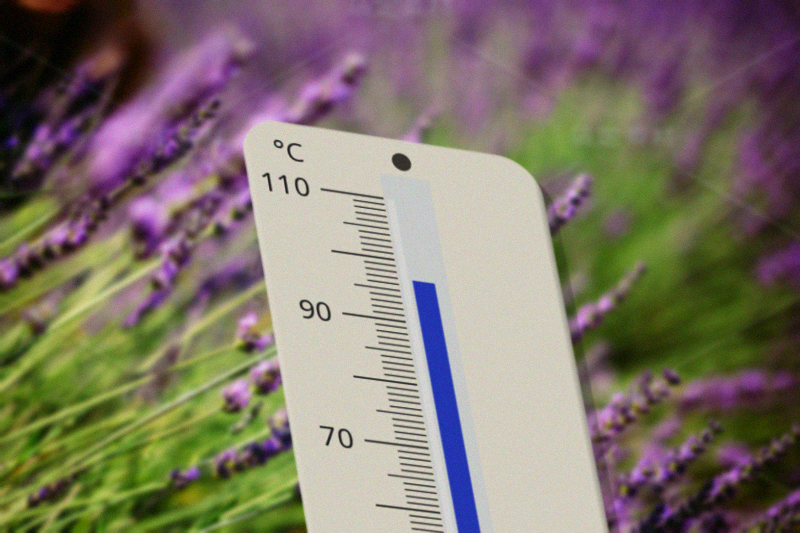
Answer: 97°C
